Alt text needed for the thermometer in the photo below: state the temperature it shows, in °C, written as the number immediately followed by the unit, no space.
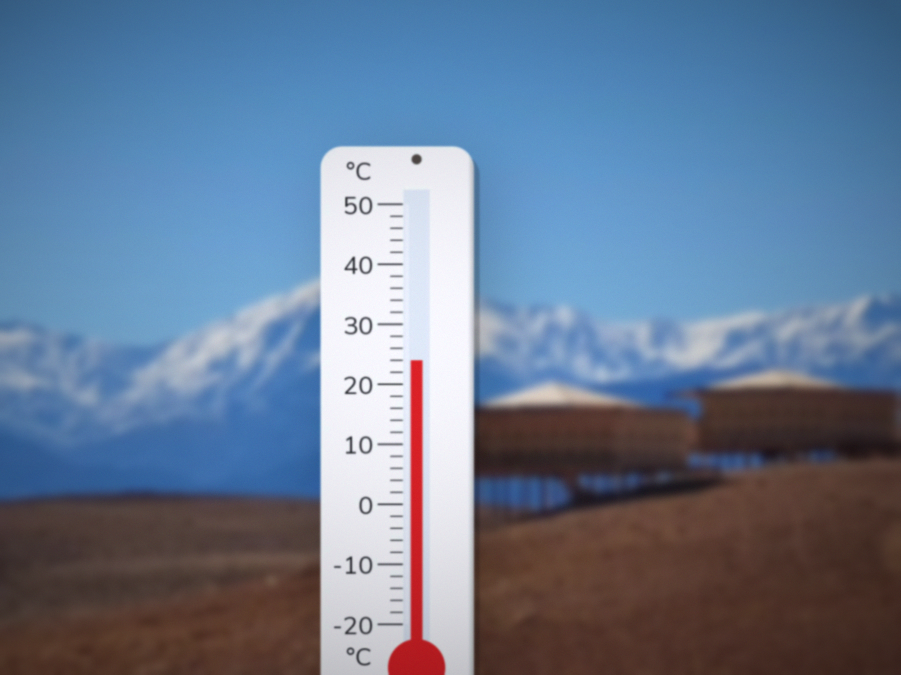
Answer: 24°C
